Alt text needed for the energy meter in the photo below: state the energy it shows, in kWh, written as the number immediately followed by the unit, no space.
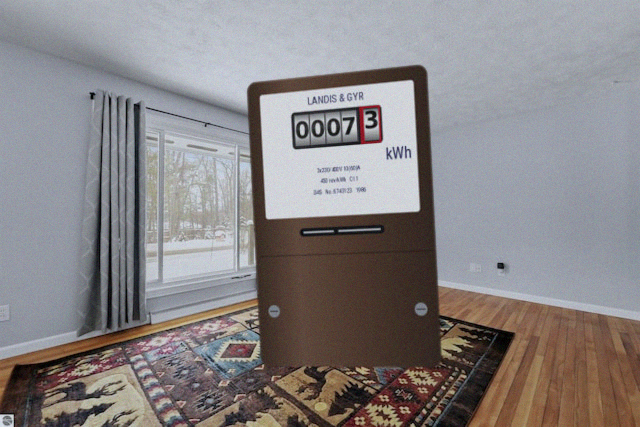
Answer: 7.3kWh
